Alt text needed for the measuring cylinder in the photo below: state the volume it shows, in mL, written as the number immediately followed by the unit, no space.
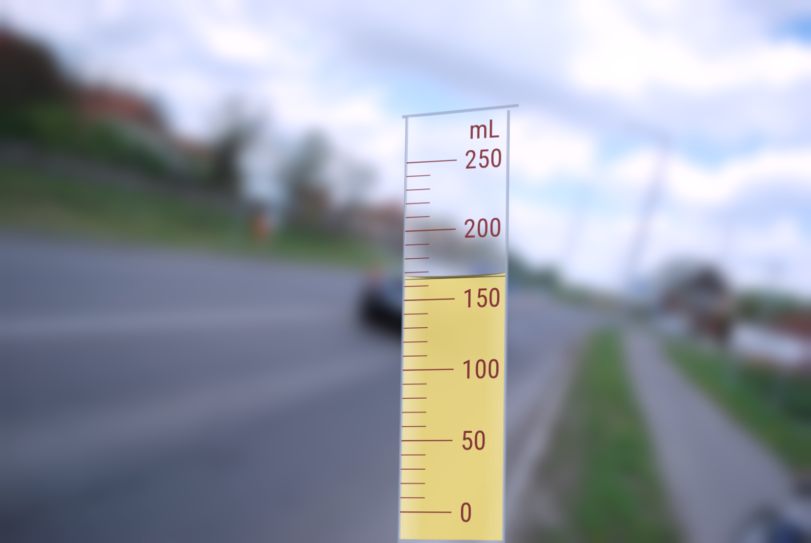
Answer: 165mL
